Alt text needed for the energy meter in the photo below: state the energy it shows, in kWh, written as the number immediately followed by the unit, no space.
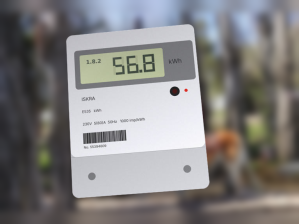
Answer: 56.8kWh
